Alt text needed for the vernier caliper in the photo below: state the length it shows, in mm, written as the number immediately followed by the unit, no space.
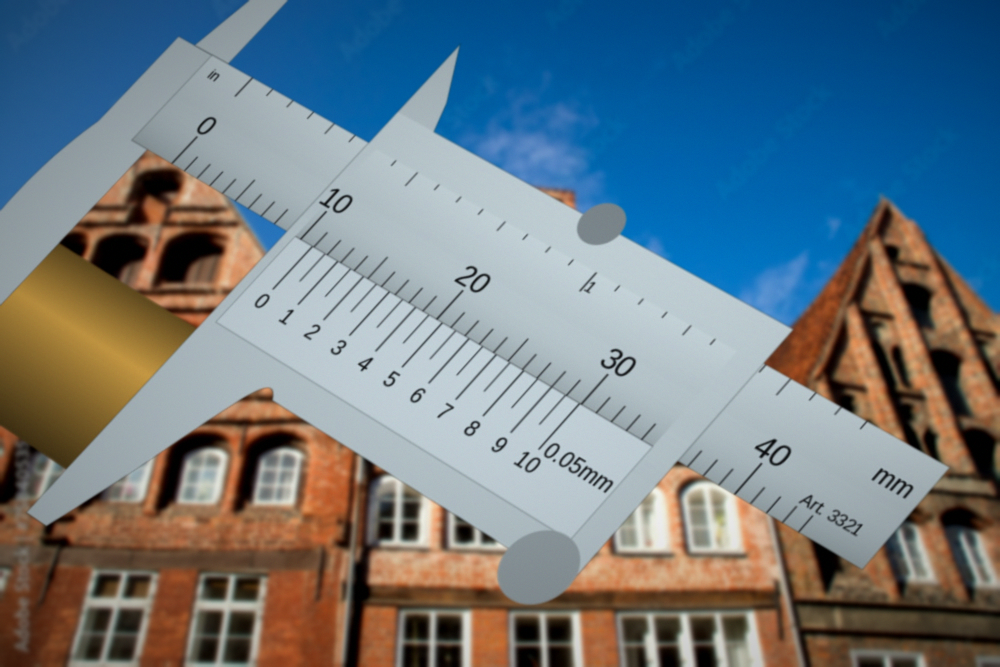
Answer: 10.9mm
